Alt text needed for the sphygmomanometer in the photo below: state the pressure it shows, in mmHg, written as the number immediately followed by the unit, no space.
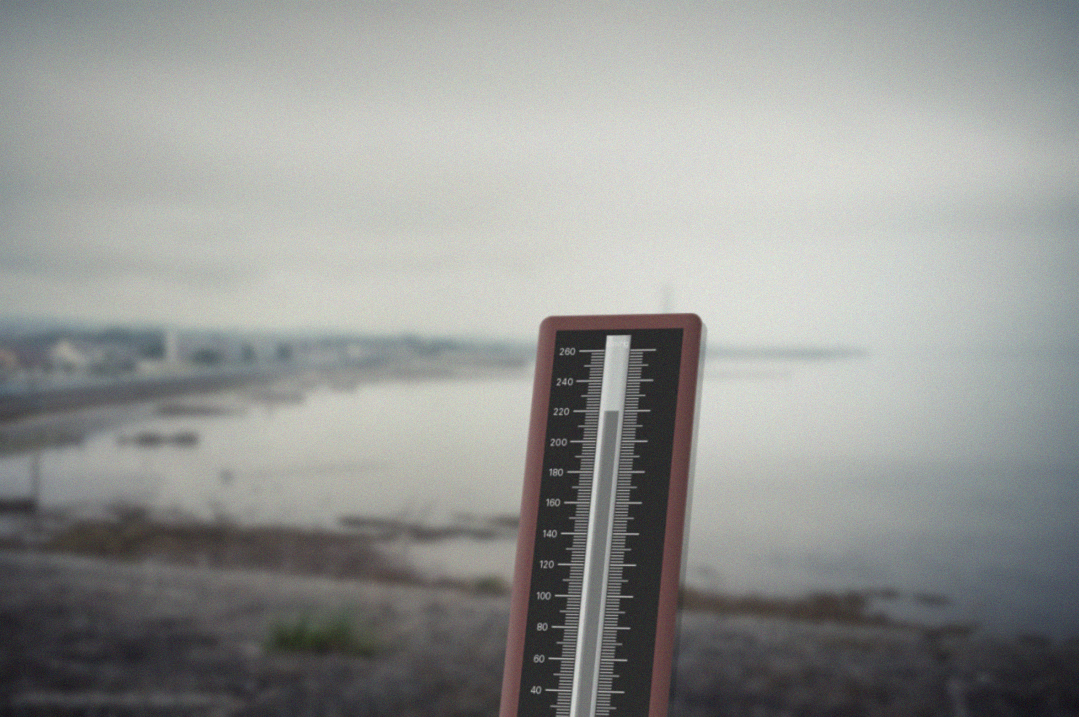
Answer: 220mmHg
